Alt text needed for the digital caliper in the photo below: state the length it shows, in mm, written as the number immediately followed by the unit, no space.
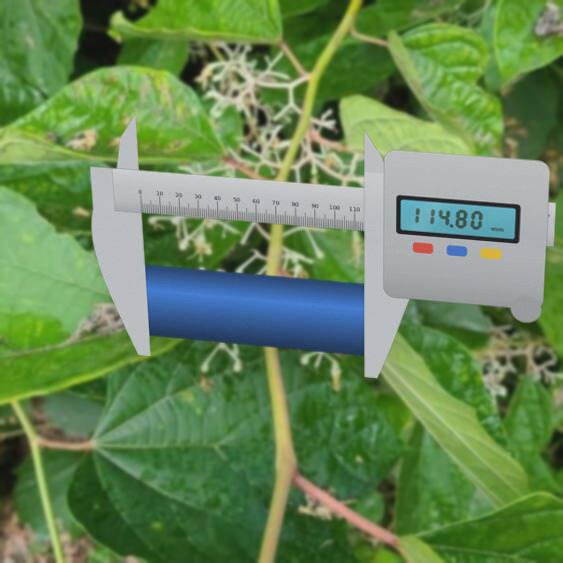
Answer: 114.80mm
